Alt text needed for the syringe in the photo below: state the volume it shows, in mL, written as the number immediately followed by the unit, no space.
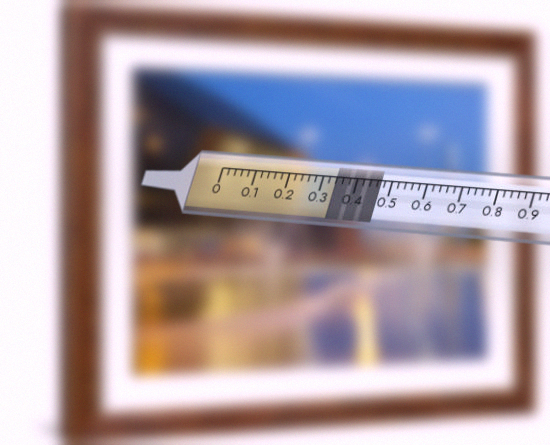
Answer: 0.34mL
